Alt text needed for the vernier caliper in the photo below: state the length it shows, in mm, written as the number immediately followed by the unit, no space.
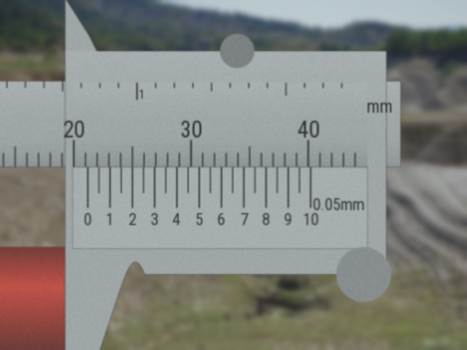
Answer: 21.2mm
